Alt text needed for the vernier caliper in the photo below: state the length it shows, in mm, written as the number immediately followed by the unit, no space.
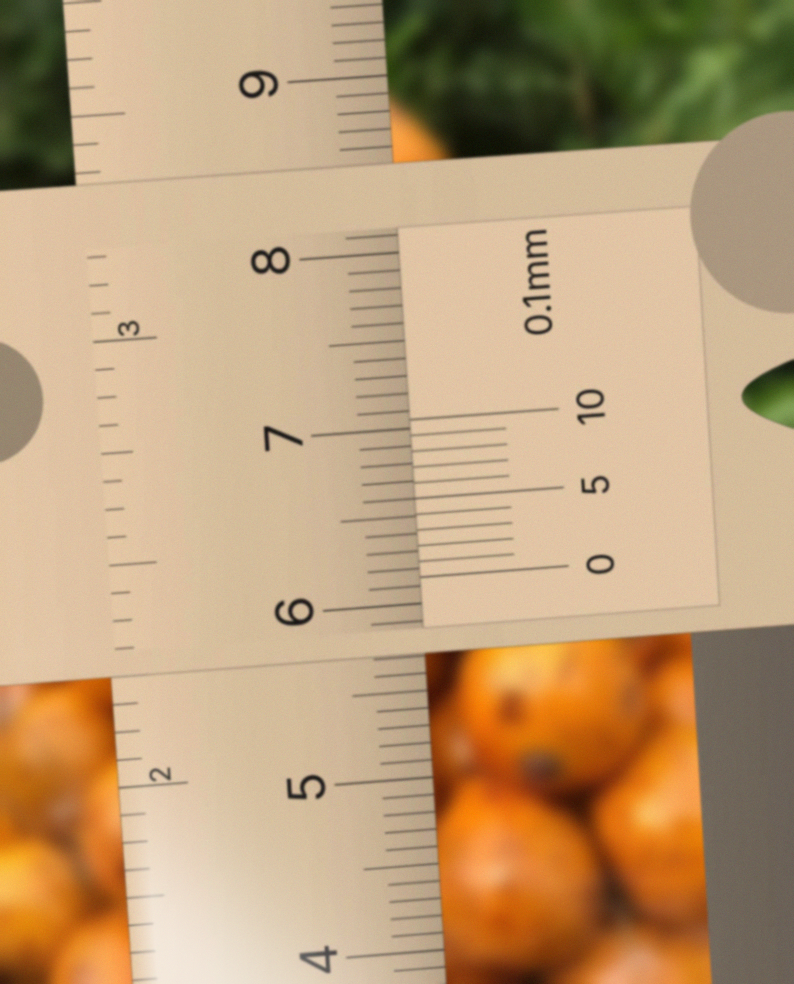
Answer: 61.5mm
